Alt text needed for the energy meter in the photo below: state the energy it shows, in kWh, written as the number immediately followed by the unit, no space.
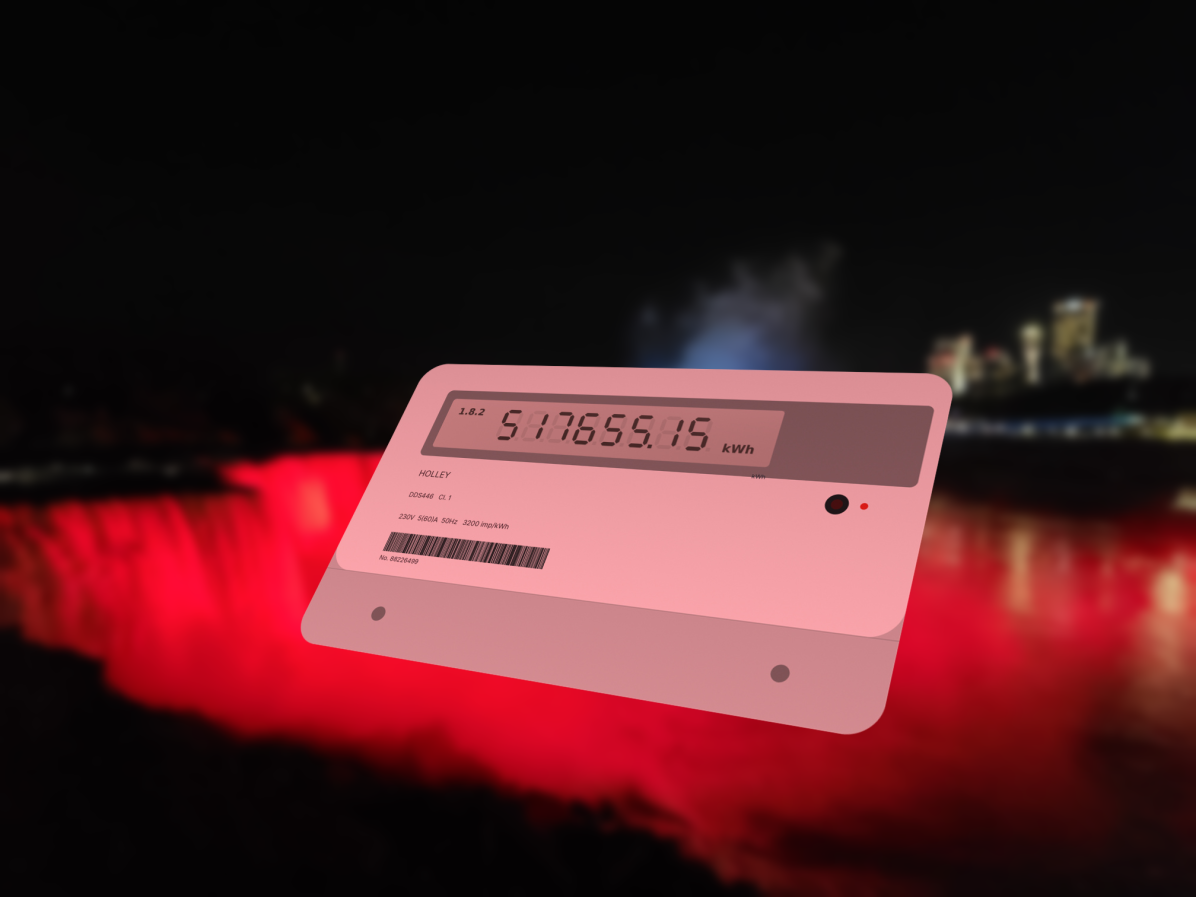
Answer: 517655.15kWh
